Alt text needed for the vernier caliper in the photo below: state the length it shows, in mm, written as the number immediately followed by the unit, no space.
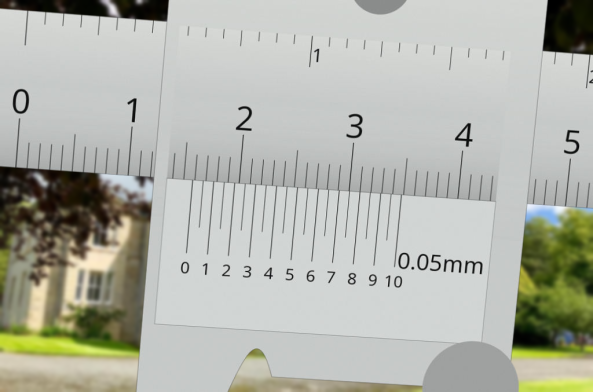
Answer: 15.8mm
